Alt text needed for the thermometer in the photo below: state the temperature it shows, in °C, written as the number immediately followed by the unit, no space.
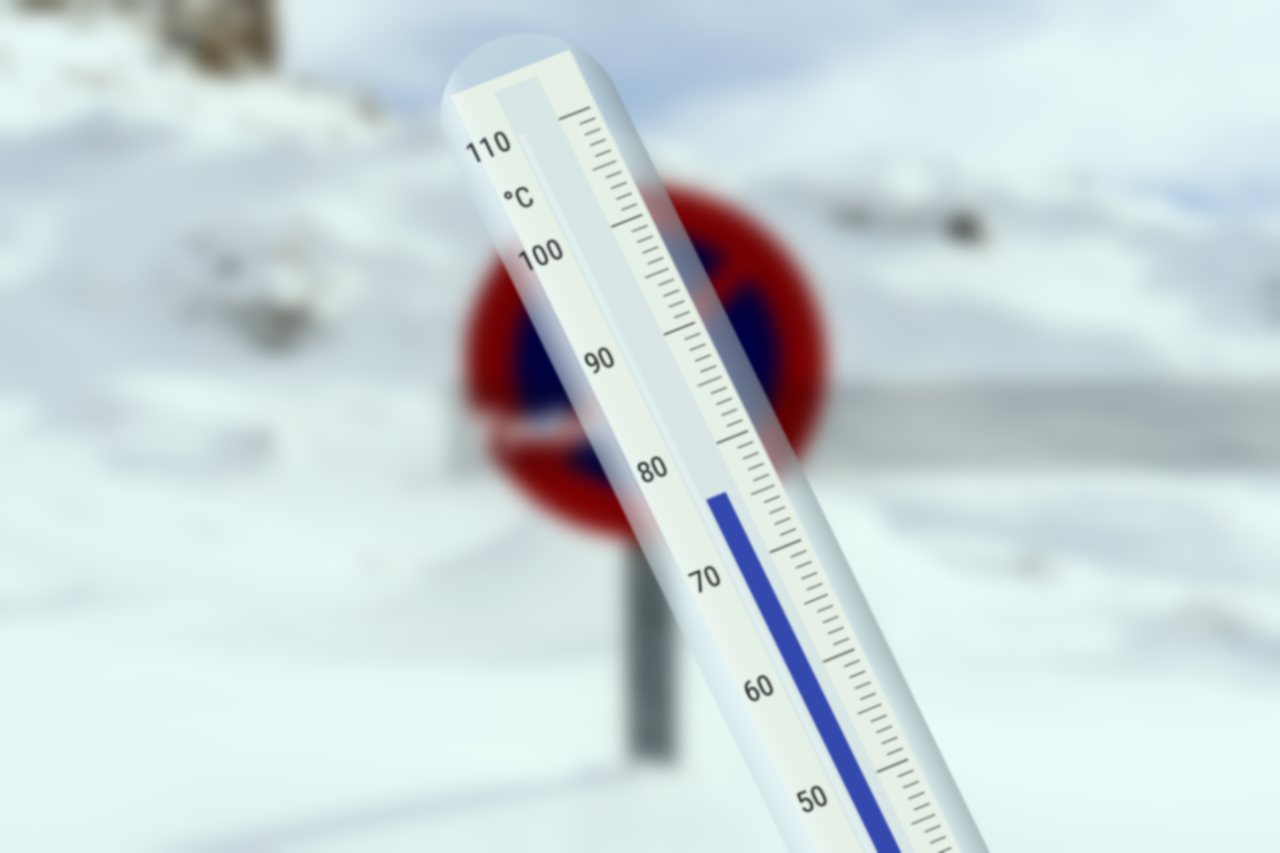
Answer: 76°C
